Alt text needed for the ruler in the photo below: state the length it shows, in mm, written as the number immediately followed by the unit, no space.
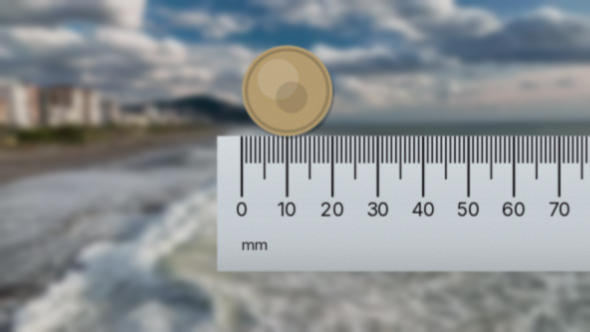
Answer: 20mm
